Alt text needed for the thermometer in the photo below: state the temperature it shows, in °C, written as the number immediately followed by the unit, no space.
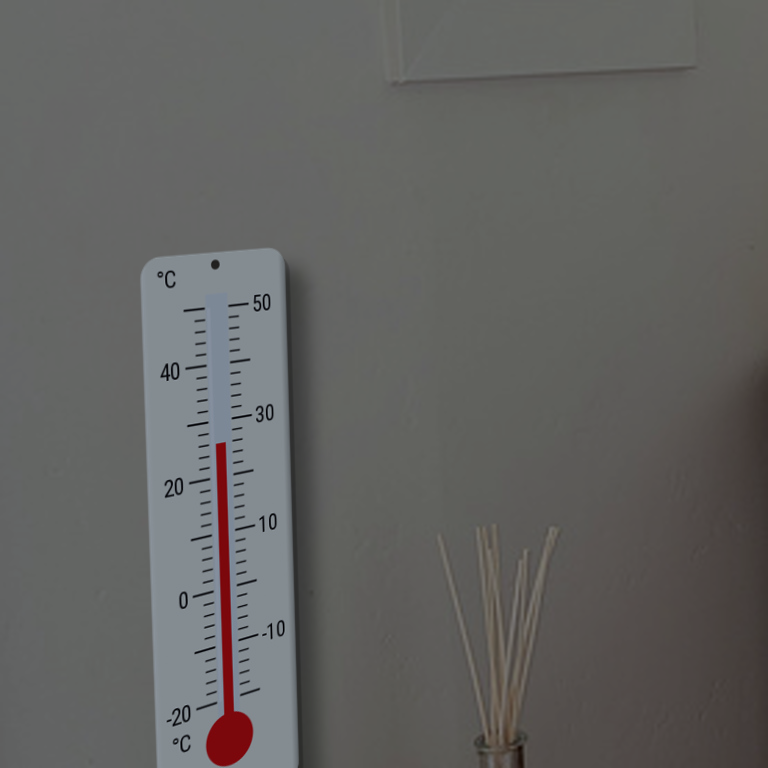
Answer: 26°C
